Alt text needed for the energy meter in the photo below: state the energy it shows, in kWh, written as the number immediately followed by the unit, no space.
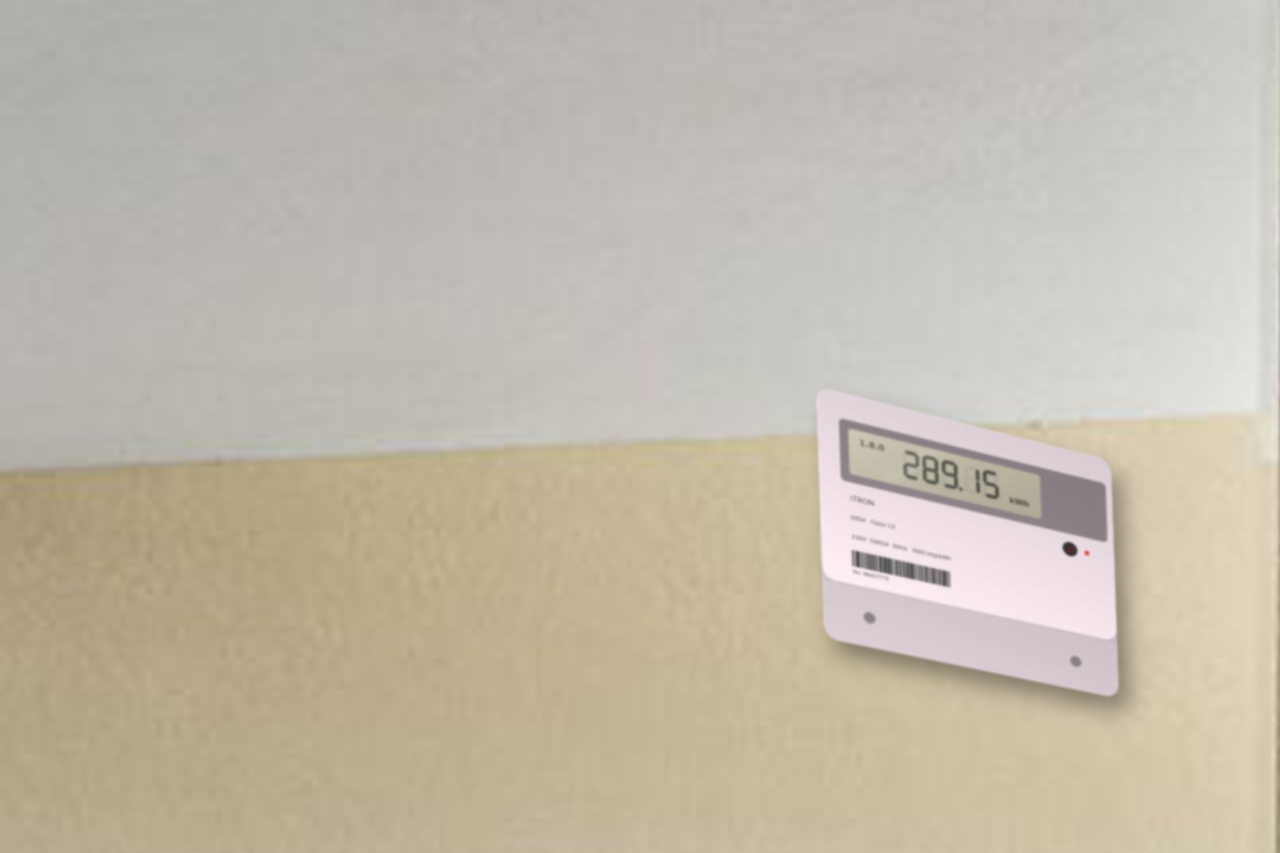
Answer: 289.15kWh
